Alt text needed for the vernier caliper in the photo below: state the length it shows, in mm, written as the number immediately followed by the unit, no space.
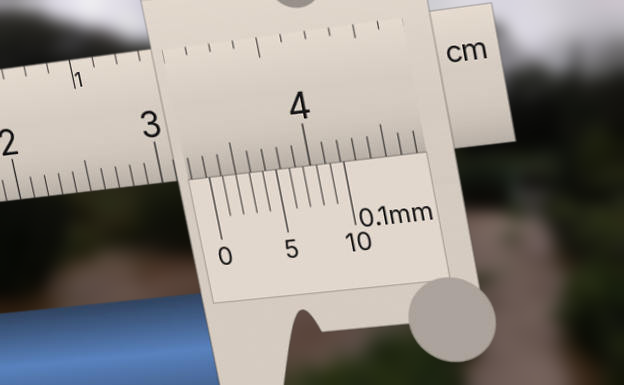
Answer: 33.2mm
